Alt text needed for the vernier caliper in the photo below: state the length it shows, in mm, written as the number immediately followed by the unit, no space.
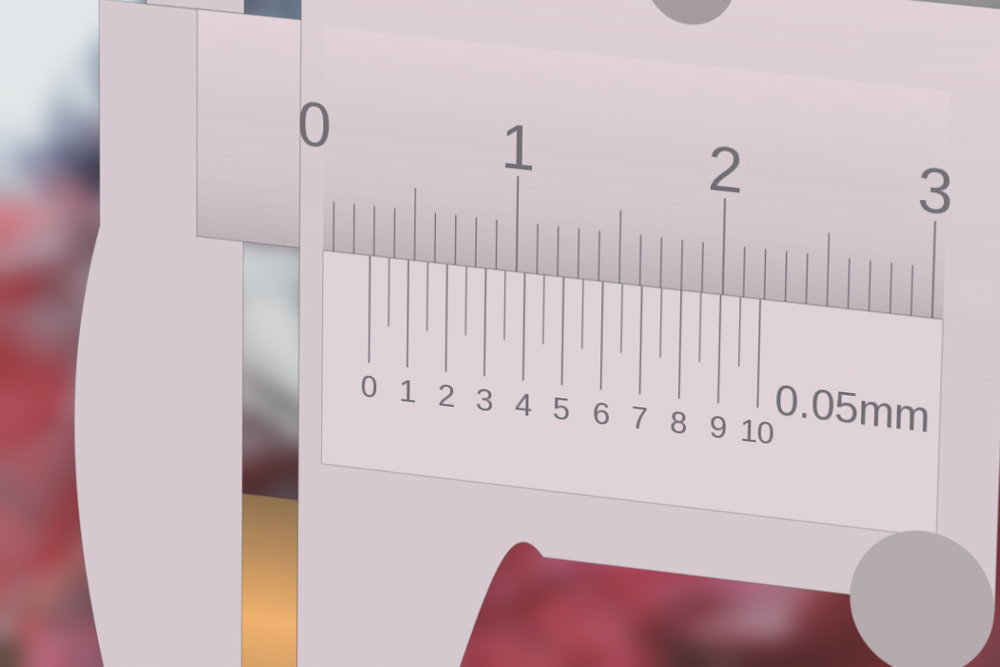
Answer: 2.8mm
